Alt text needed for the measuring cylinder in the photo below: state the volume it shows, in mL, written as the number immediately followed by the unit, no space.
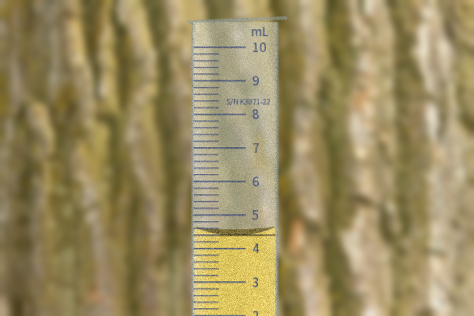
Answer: 4.4mL
